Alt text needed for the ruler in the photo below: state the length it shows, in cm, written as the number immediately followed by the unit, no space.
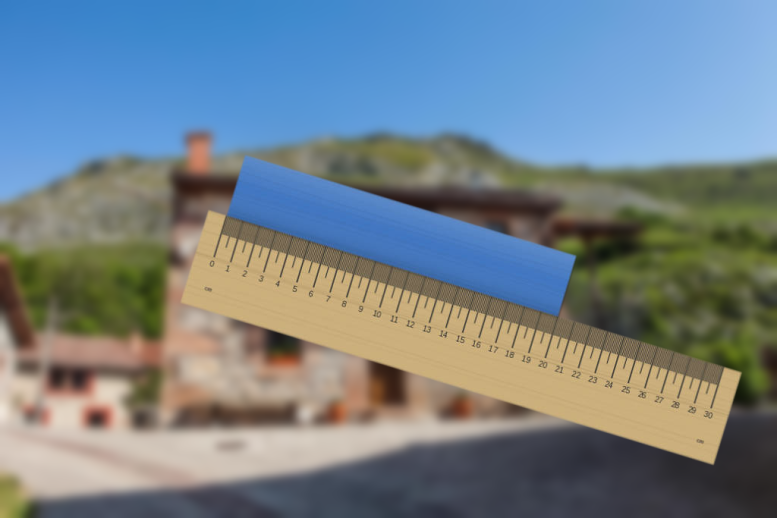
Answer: 20cm
